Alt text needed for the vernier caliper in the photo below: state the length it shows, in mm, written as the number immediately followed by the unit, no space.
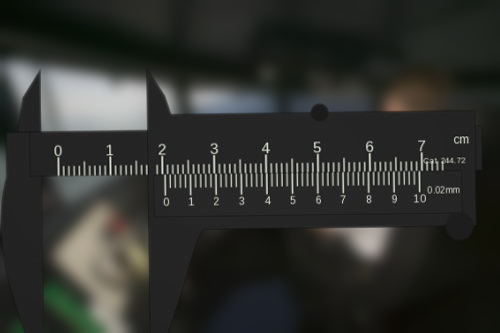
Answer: 20.5mm
